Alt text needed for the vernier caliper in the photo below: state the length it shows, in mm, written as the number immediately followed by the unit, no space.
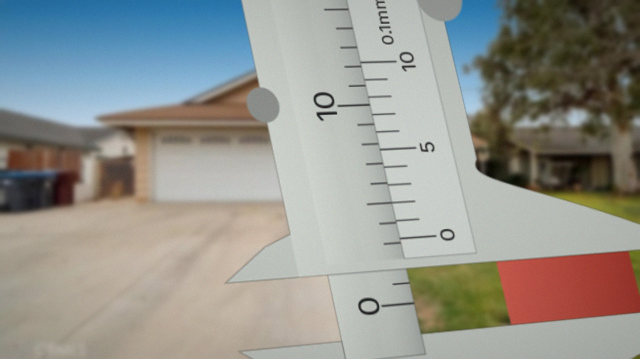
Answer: 3.2mm
